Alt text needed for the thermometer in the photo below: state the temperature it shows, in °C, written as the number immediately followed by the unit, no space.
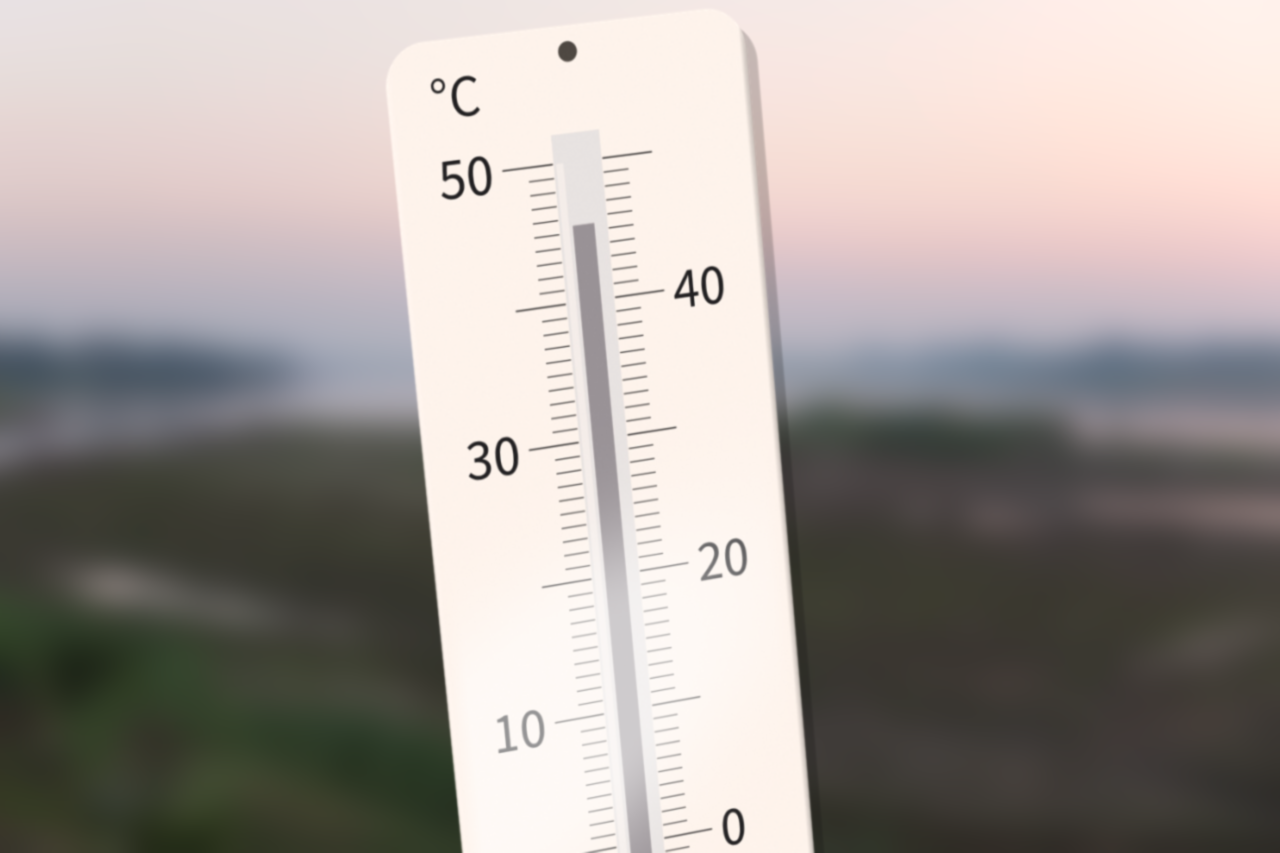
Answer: 45.5°C
